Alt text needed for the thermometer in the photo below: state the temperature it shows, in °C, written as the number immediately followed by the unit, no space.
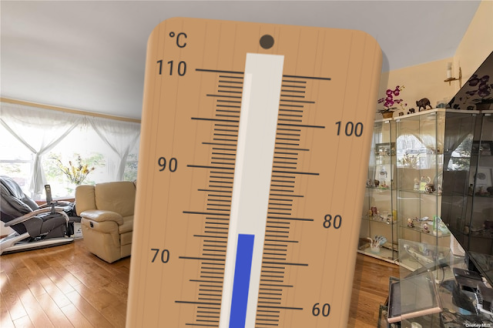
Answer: 76°C
